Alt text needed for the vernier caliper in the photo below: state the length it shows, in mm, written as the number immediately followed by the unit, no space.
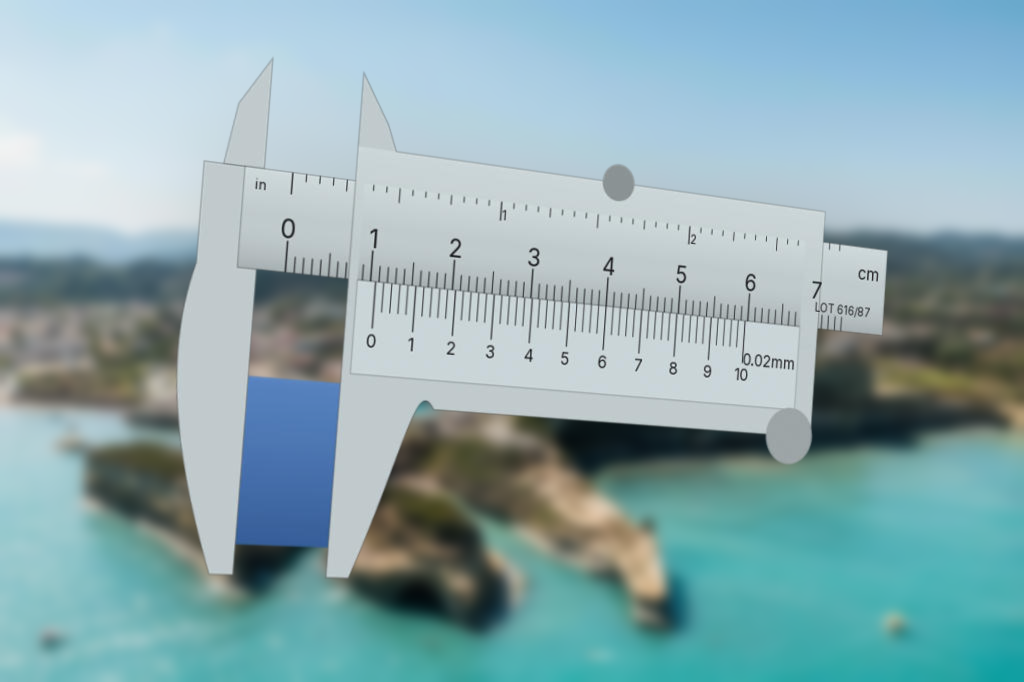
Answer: 10.6mm
